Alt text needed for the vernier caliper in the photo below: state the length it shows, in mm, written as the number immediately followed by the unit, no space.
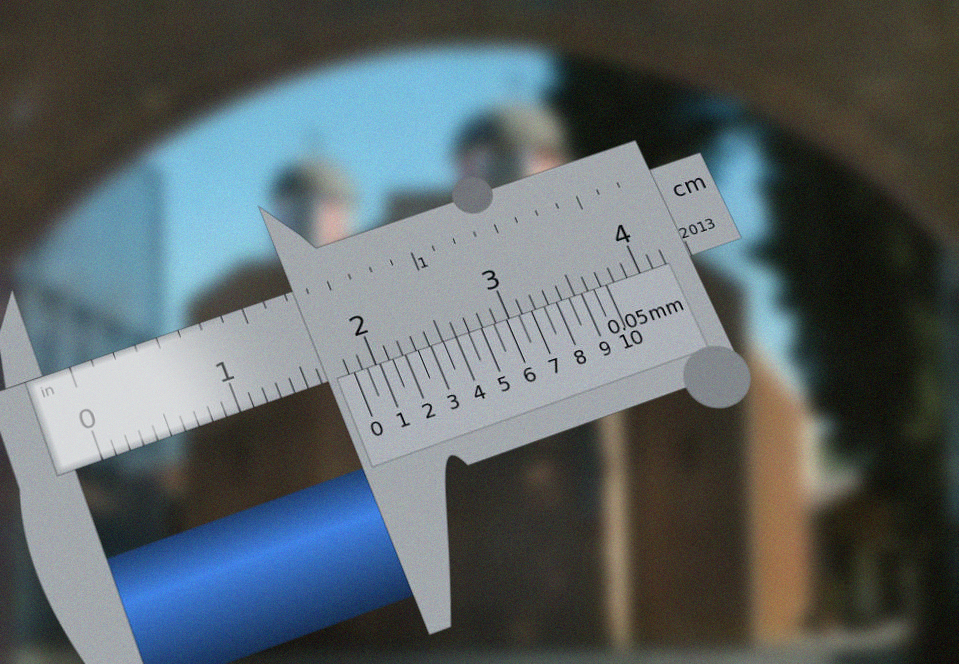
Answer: 18.4mm
